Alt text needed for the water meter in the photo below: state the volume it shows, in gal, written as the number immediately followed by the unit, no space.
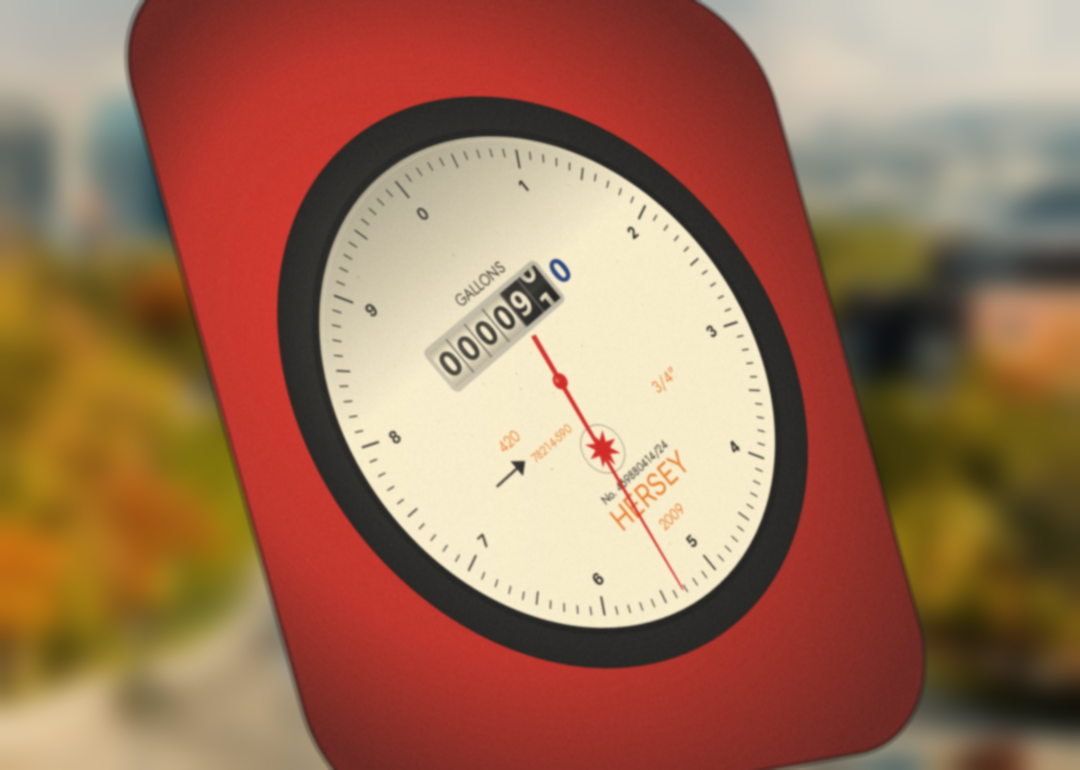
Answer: 905.3gal
